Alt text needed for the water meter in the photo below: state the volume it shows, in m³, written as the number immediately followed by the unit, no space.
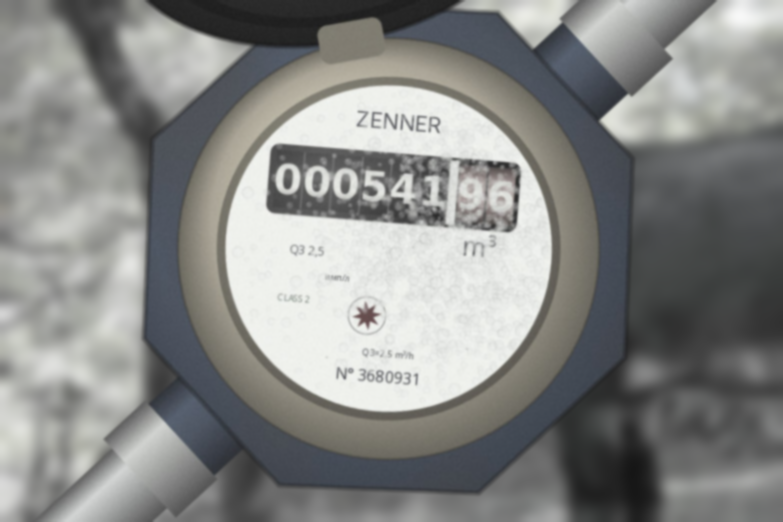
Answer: 541.96m³
